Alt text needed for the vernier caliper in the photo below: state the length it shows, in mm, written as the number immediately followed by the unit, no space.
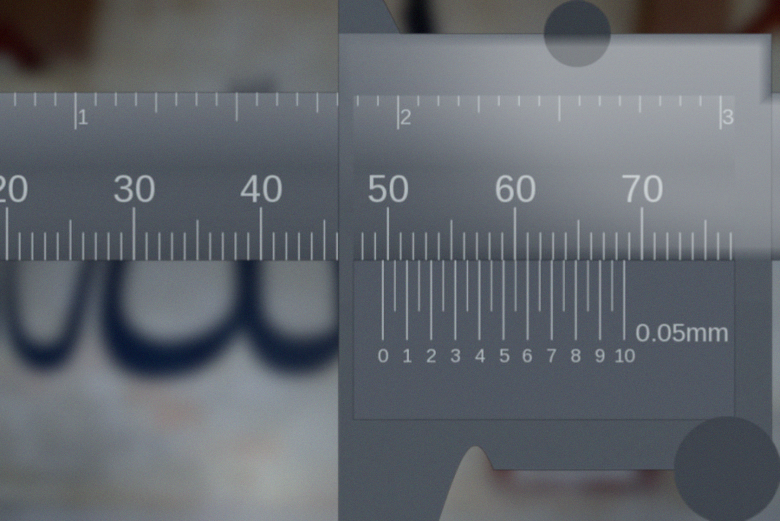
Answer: 49.6mm
